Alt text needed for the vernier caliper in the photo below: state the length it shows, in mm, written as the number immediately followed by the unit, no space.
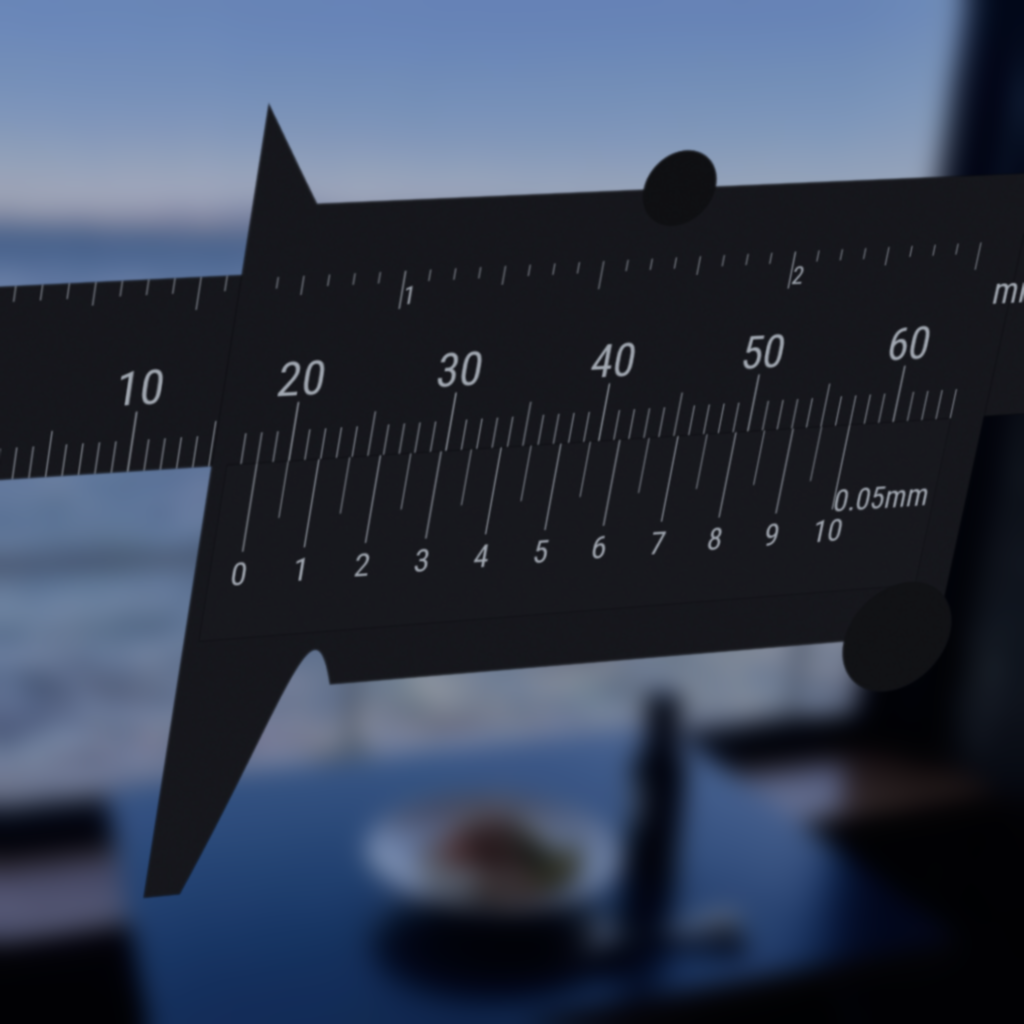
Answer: 18.0mm
